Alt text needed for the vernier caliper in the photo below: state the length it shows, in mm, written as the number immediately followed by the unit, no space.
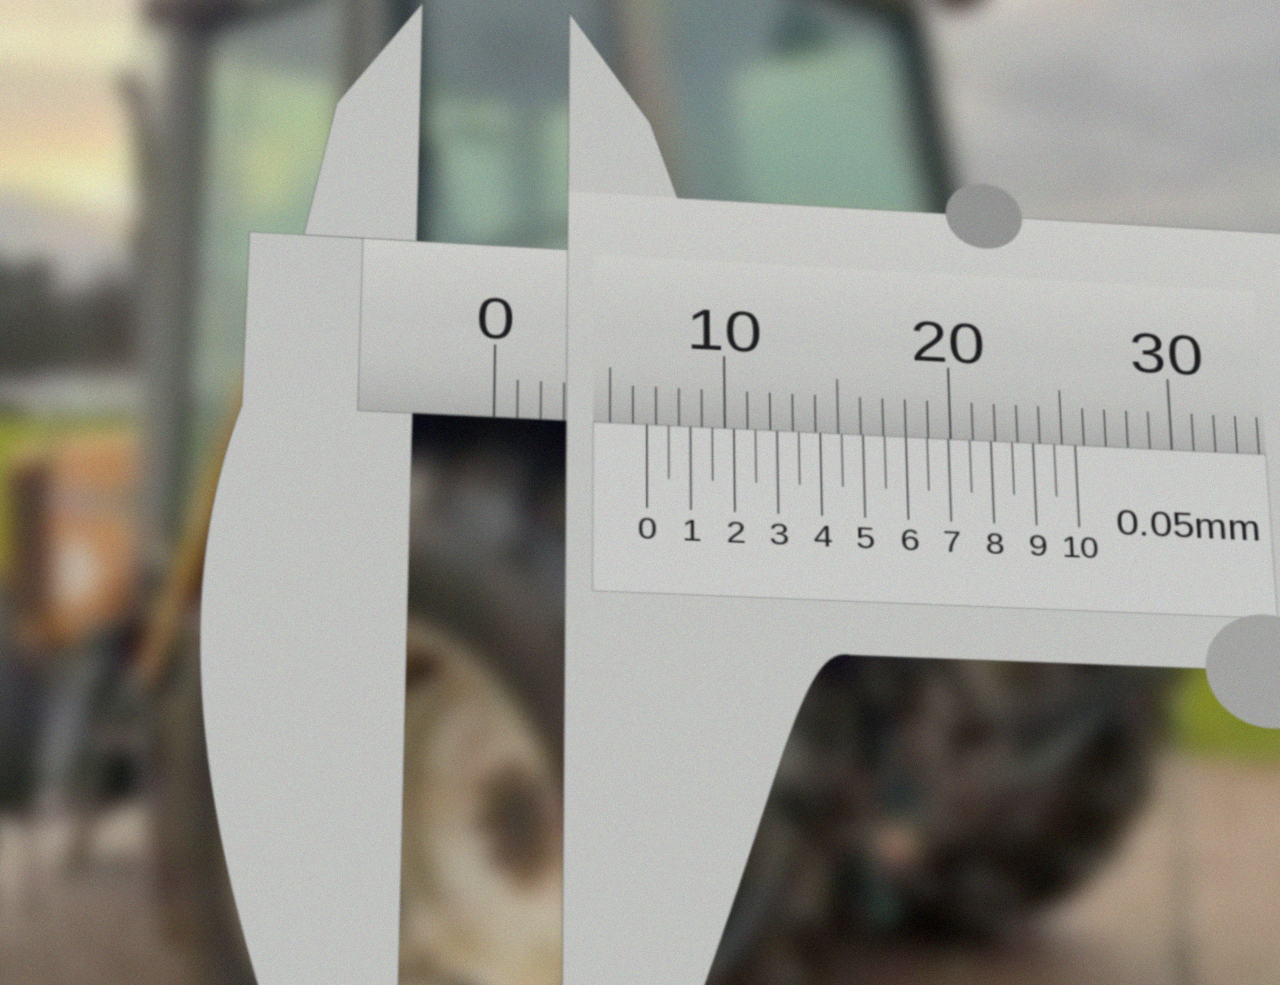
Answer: 6.6mm
